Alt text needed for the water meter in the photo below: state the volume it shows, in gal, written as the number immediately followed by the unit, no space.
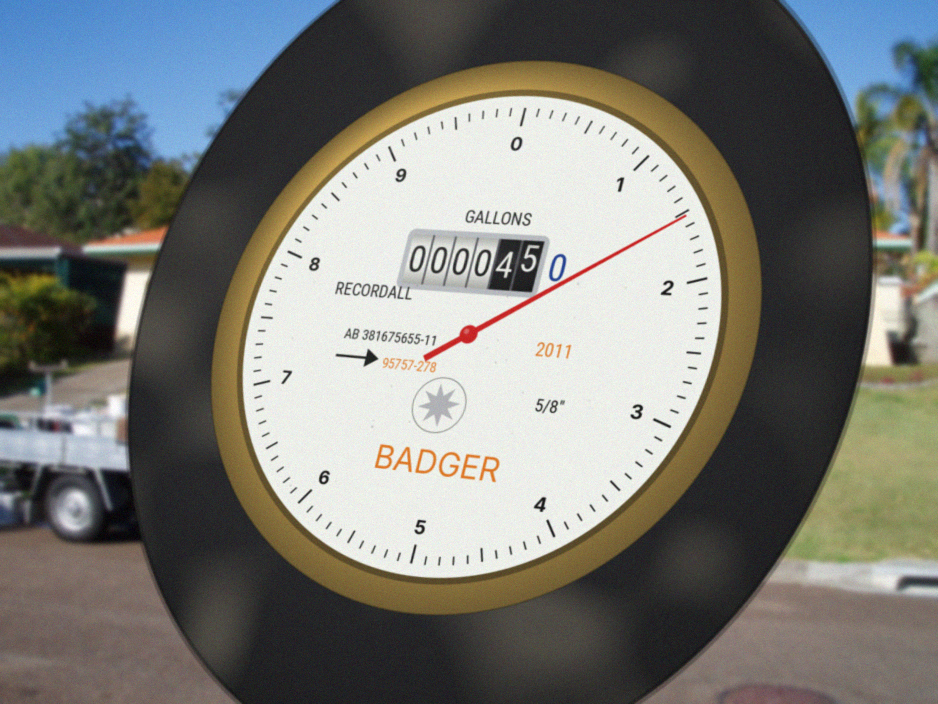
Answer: 451.5gal
